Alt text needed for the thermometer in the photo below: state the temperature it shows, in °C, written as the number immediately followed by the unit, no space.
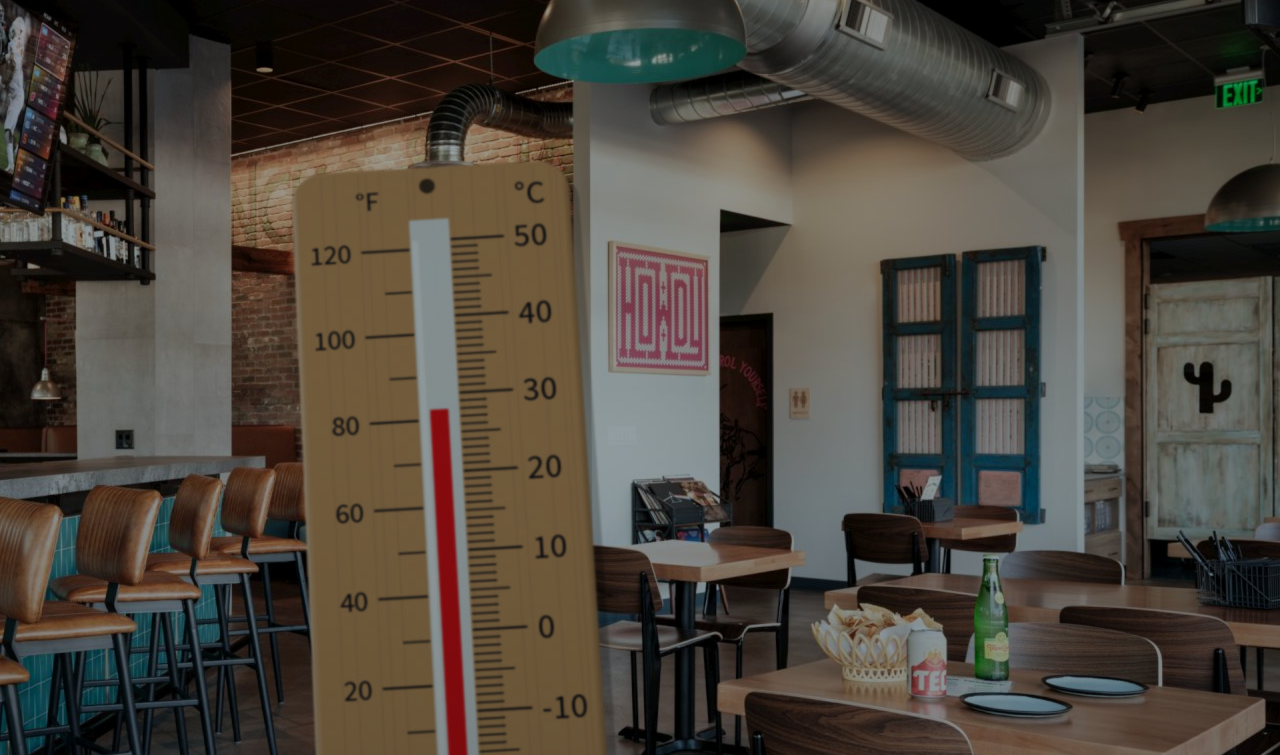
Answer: 28°C
